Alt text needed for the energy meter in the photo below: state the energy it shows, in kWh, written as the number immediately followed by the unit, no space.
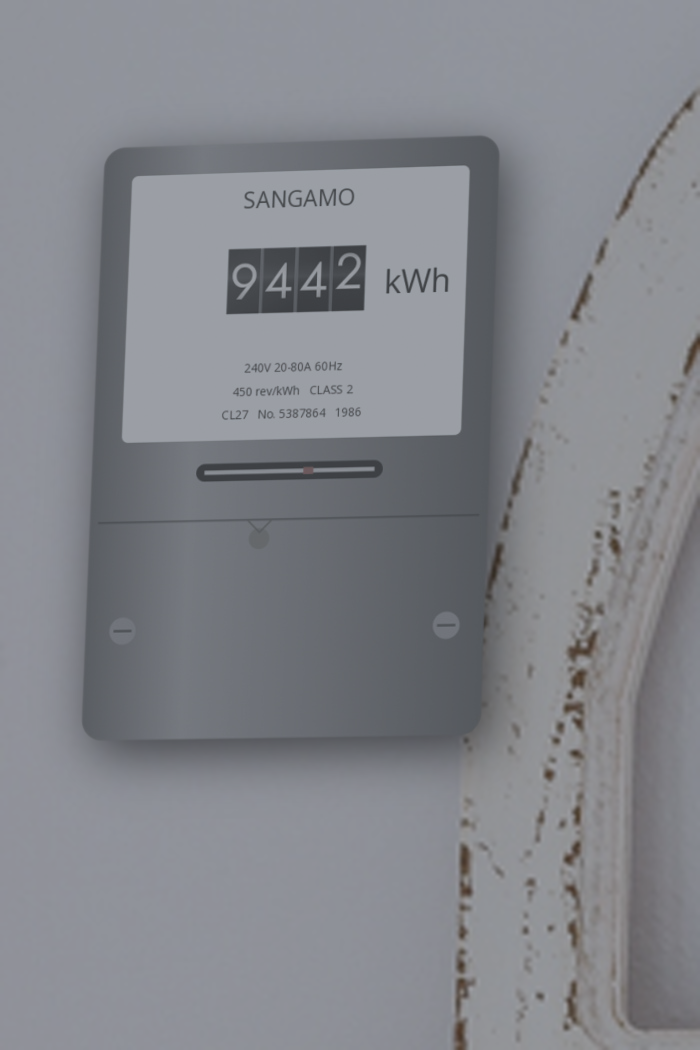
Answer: 9442kWh
